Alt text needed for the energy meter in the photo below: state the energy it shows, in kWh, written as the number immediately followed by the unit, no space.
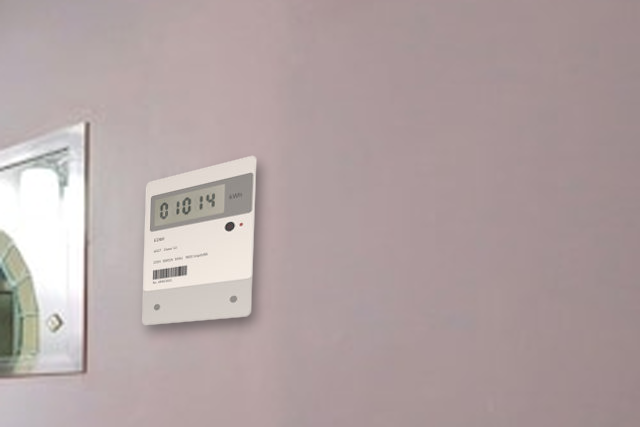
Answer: 1014kWh
